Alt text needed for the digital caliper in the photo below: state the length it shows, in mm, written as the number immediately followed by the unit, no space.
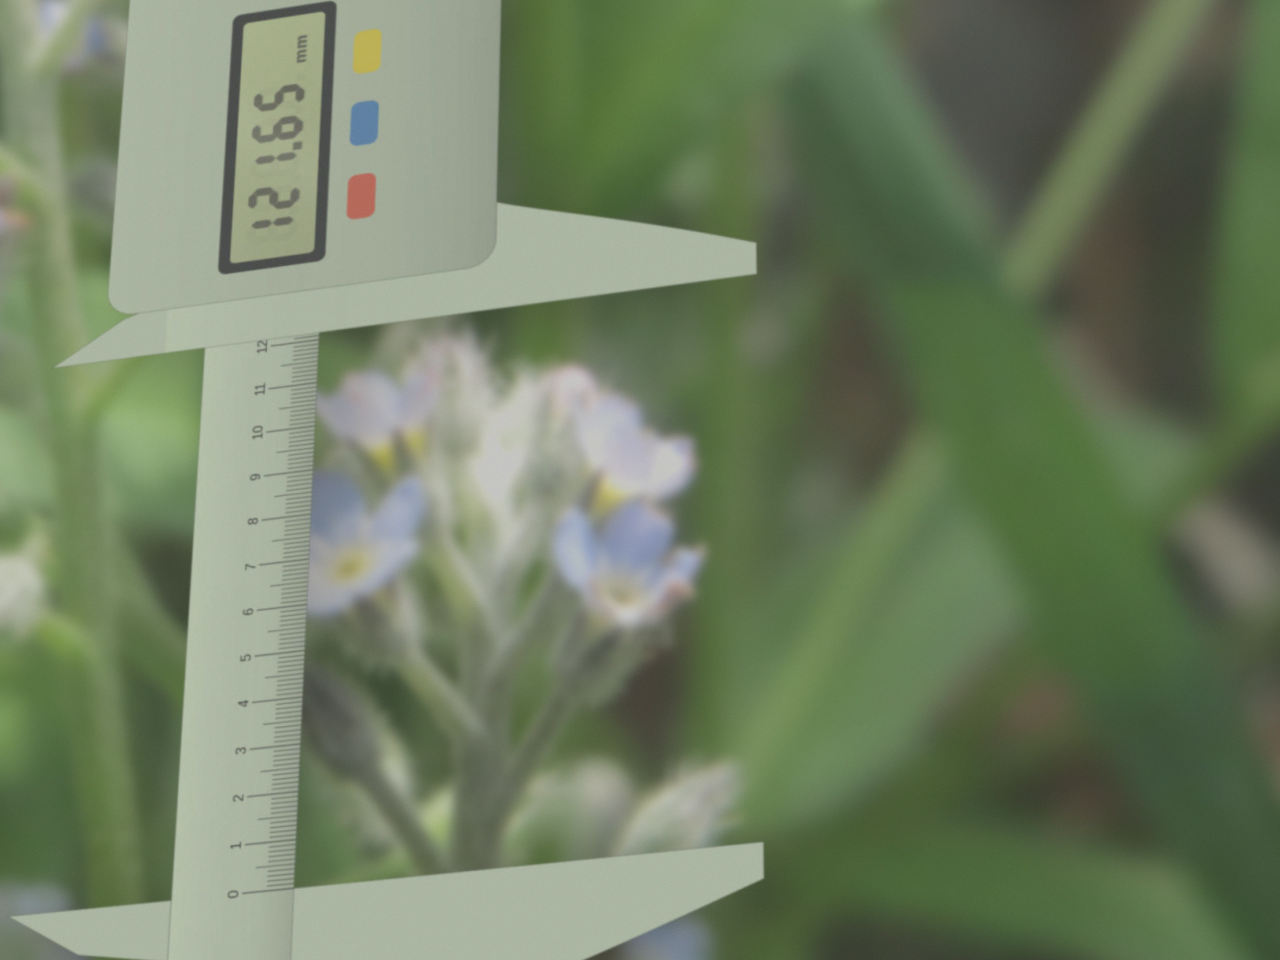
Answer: 121.65mm
